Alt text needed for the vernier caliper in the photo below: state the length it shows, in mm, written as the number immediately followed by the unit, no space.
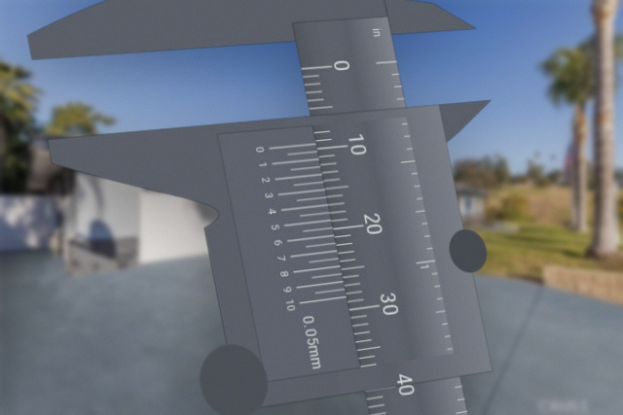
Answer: 9.4mm
